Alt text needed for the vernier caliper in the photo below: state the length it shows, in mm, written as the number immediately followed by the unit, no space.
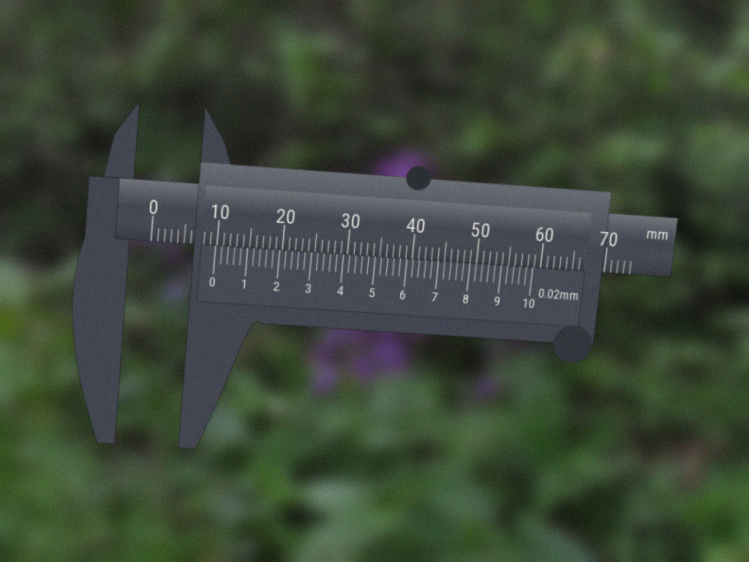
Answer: 9.8mm
